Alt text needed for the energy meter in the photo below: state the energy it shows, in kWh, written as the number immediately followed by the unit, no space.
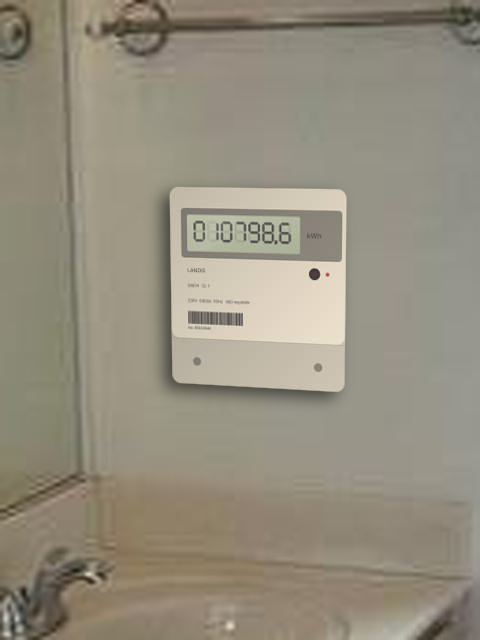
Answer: 10798.6kWh
